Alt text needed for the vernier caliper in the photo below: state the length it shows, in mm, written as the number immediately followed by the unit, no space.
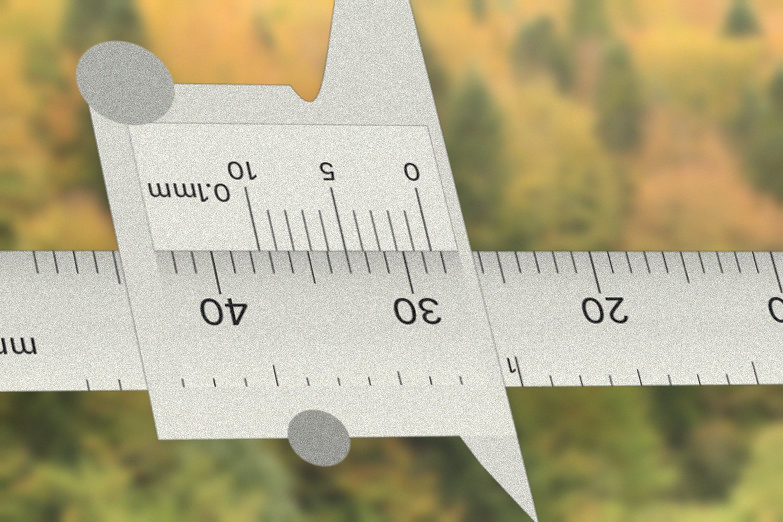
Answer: 28.5mm
